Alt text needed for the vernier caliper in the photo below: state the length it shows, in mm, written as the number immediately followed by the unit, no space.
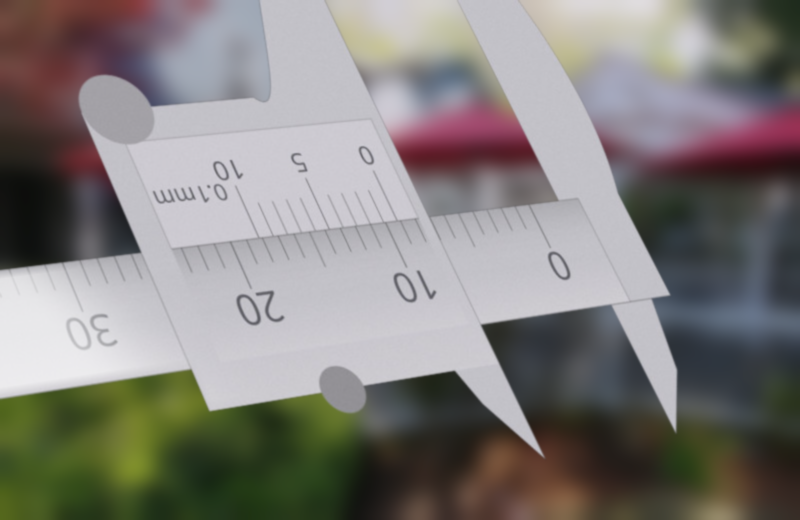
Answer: 9.2mm
